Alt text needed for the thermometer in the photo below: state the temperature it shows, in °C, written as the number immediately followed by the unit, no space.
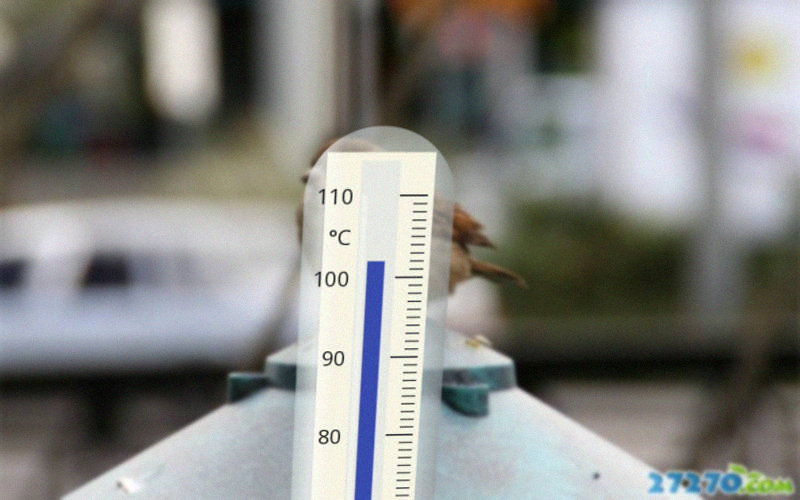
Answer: 102°C
